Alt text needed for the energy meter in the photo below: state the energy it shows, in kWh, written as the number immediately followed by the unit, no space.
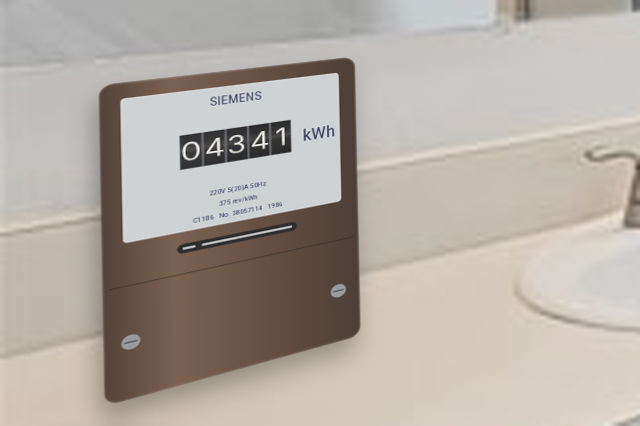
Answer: 4341kWh
